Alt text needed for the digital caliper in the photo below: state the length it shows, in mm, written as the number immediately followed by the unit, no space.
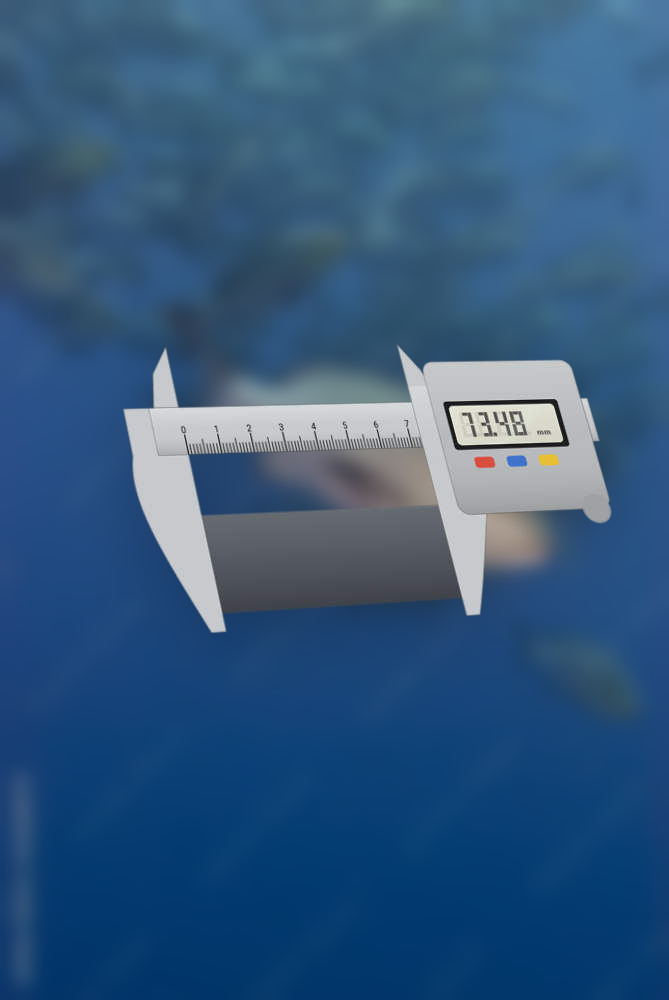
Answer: 73.48mm
